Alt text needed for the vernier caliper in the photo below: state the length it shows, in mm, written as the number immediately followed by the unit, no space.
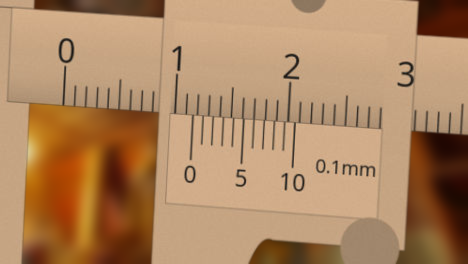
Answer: 11.6mm
